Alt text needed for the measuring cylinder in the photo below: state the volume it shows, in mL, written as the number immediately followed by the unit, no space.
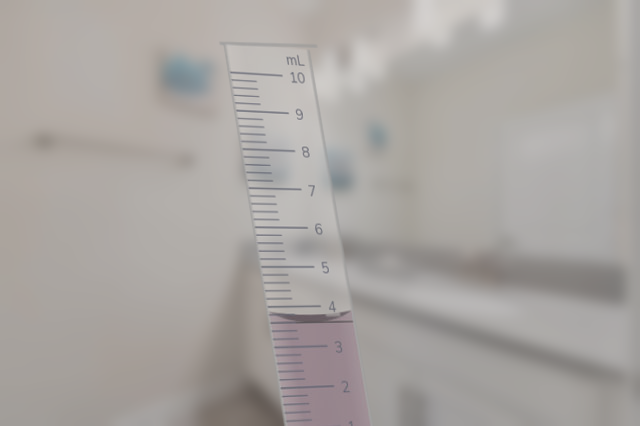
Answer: 3.6mL
